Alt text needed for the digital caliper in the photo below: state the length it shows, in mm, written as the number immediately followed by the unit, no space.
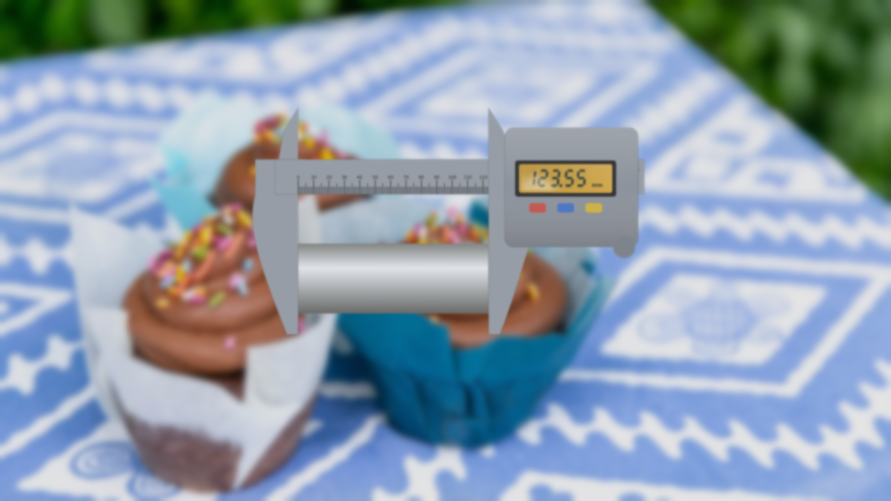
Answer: 123.55mm
